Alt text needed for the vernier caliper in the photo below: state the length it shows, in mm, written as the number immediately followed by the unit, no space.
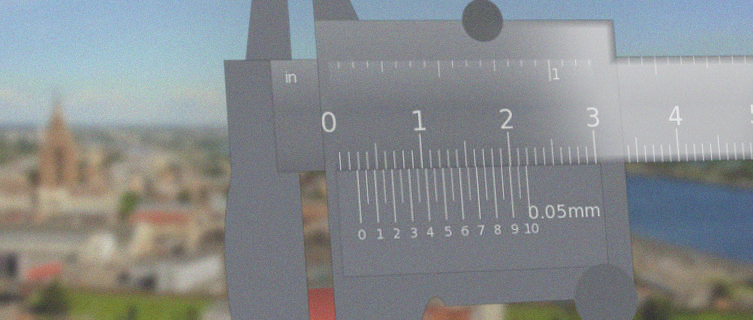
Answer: 2.8mm
